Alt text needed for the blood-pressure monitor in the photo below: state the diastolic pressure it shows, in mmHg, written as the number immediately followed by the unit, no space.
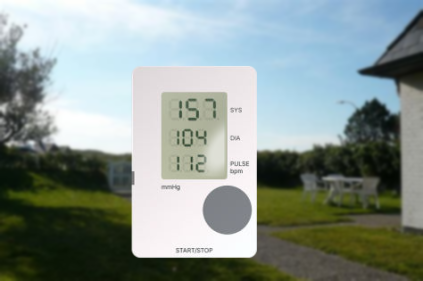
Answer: 104mmHg
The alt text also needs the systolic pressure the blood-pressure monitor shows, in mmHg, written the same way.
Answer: 157mmHg
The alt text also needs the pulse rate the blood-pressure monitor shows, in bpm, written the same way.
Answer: 112bpm
